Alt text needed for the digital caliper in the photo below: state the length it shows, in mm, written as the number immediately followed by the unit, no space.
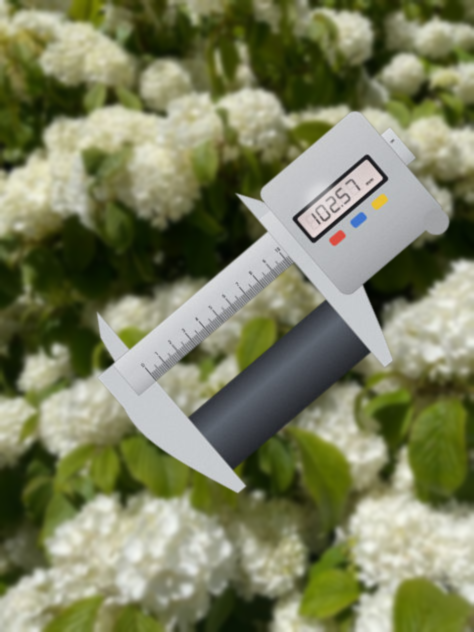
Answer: 102.57mm
